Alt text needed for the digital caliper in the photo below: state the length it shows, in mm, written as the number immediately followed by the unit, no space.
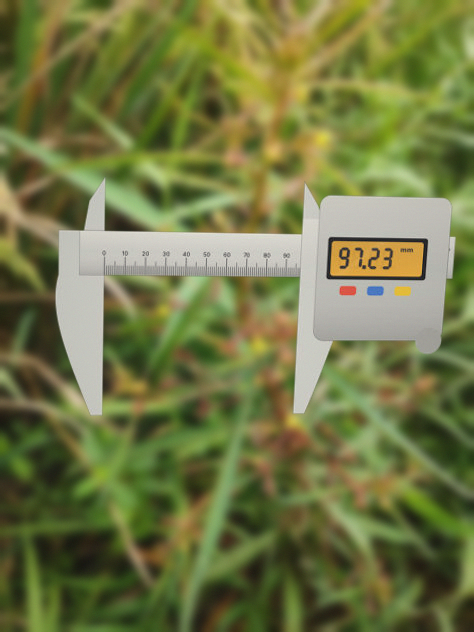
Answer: 97.23mm
